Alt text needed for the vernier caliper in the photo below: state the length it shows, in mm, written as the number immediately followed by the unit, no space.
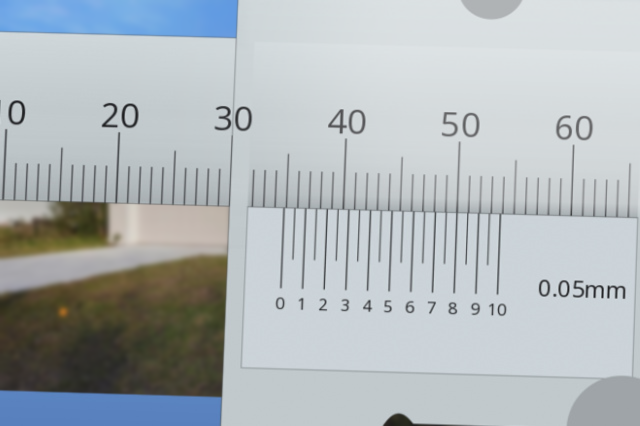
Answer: 34.8mm
